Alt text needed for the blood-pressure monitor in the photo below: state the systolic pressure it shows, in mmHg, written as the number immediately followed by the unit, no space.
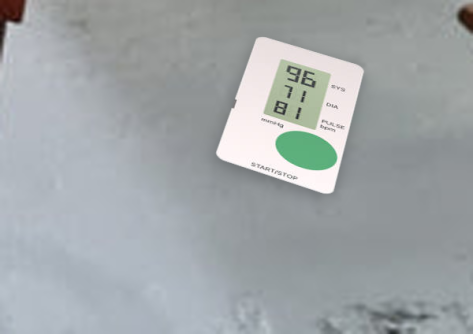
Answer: 96mmHg
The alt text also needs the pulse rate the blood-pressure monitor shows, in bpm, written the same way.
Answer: 81bpm
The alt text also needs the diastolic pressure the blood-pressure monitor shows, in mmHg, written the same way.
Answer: 71mmHg
